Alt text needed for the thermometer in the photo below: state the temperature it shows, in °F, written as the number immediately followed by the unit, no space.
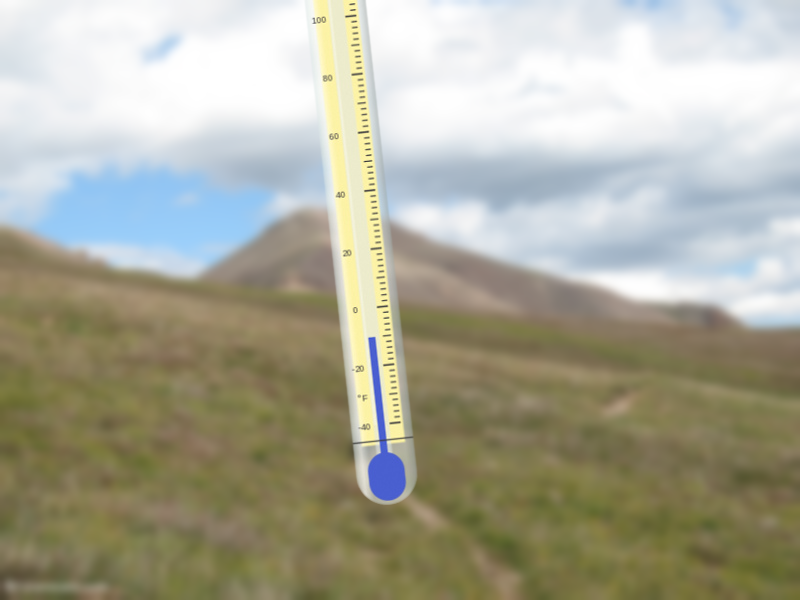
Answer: -10°F
